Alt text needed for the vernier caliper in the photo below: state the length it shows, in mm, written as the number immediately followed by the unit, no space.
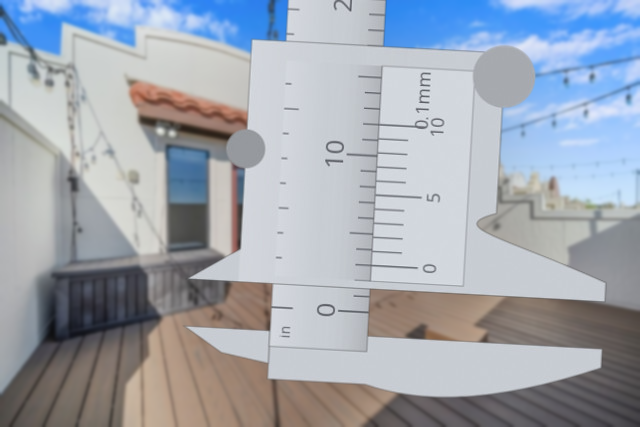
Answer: 3.0mm
